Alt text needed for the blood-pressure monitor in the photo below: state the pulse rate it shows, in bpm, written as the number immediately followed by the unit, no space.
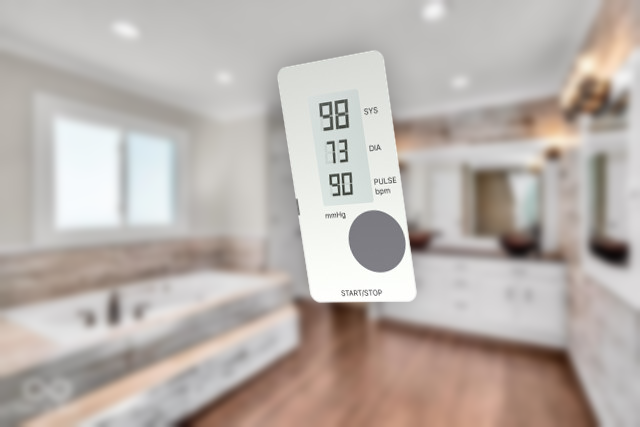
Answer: 90bpm
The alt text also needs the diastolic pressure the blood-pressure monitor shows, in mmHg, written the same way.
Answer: 73mmHg
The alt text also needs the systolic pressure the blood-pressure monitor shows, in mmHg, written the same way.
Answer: 98mmHg
